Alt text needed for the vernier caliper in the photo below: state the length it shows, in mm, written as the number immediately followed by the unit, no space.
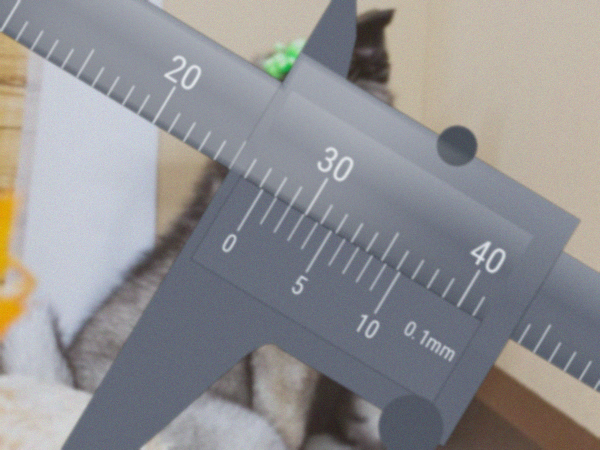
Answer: 27.2mm
